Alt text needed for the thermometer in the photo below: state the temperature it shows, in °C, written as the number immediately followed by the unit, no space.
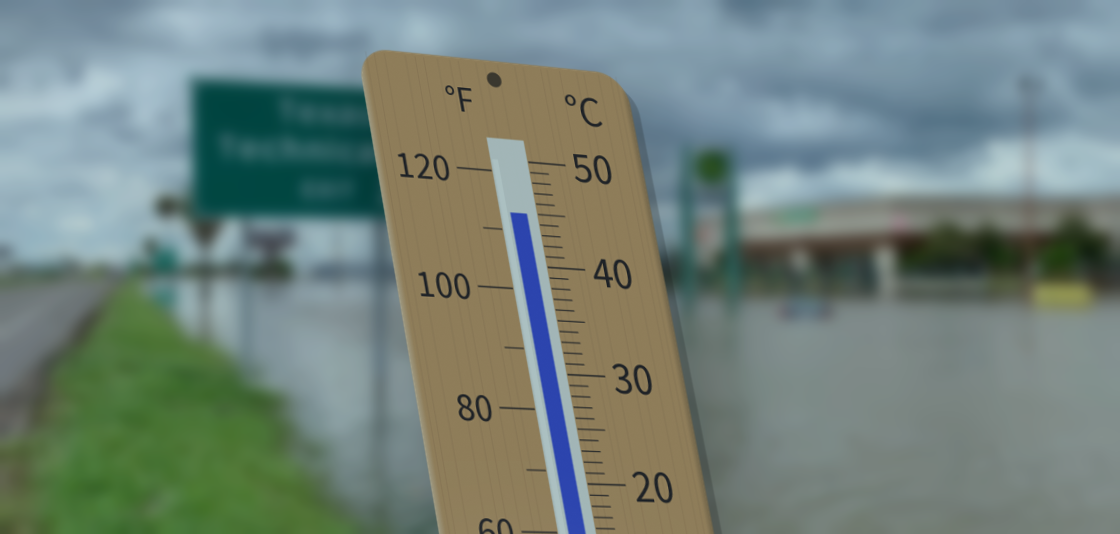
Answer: 45°C
